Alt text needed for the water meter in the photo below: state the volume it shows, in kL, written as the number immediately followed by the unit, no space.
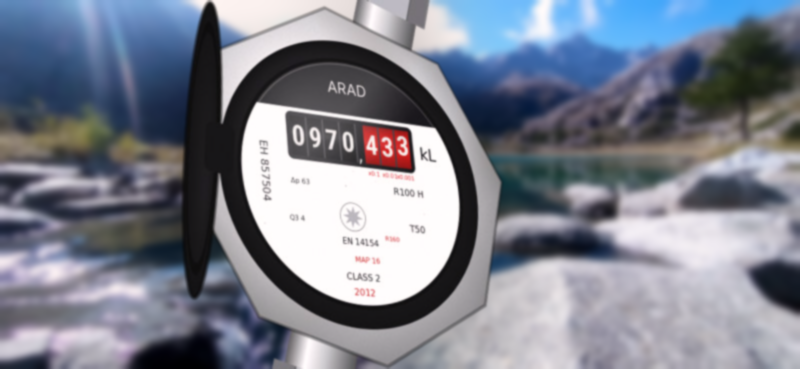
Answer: 970.433kL
